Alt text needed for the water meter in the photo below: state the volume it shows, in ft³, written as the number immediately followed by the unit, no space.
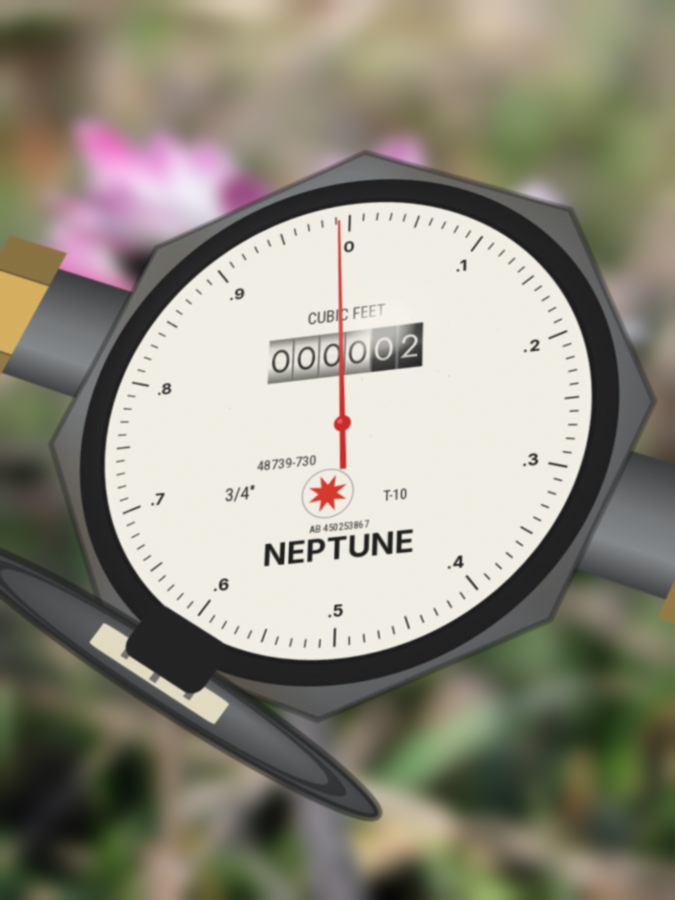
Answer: 1.99ft³
